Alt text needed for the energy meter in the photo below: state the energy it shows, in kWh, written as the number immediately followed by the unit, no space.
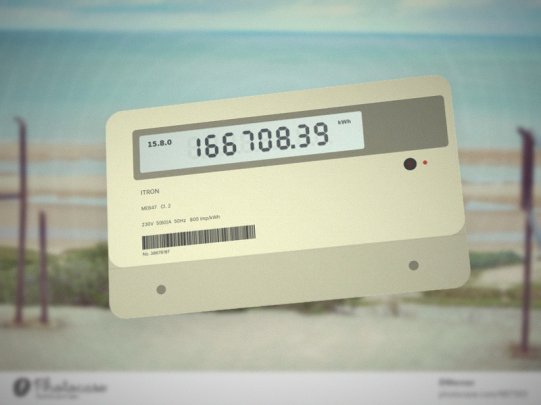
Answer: 166708.39kWh
